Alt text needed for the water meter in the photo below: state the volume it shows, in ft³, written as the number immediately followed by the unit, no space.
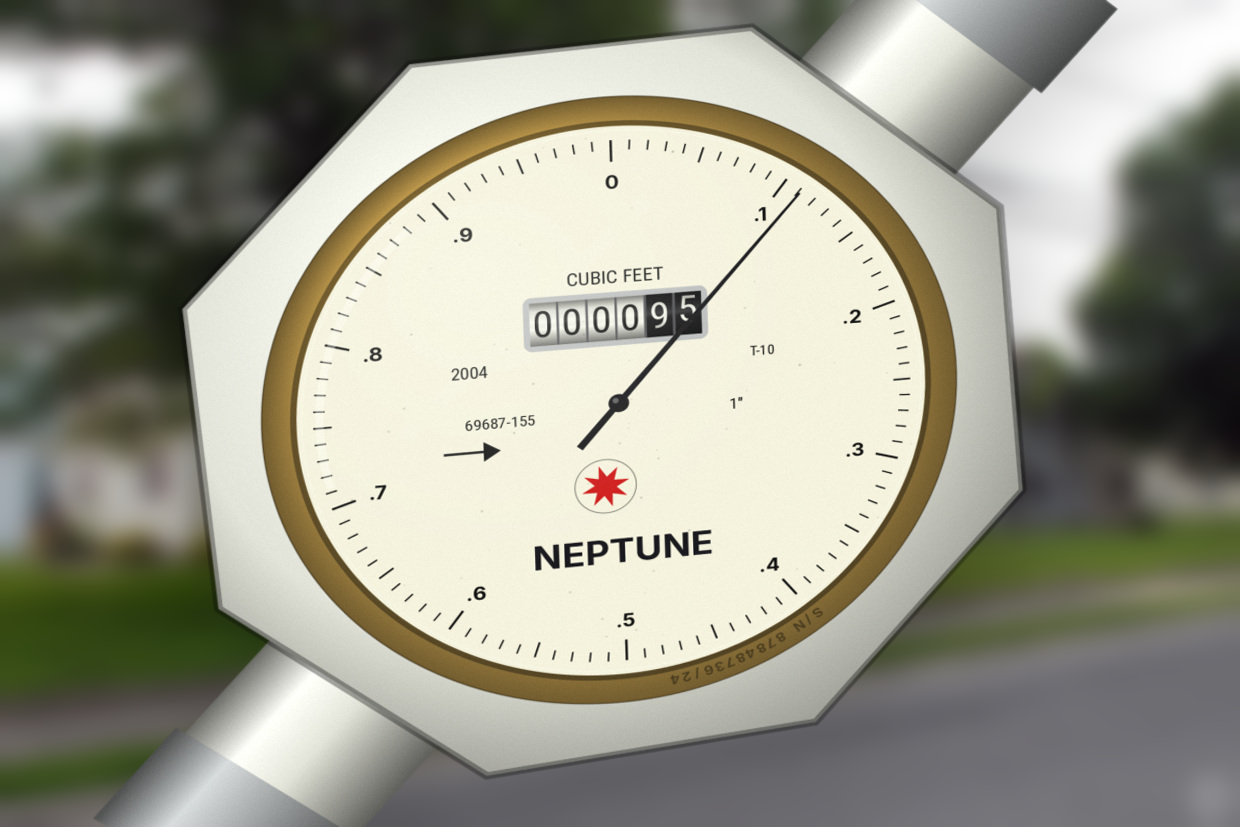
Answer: 95.11ft³
